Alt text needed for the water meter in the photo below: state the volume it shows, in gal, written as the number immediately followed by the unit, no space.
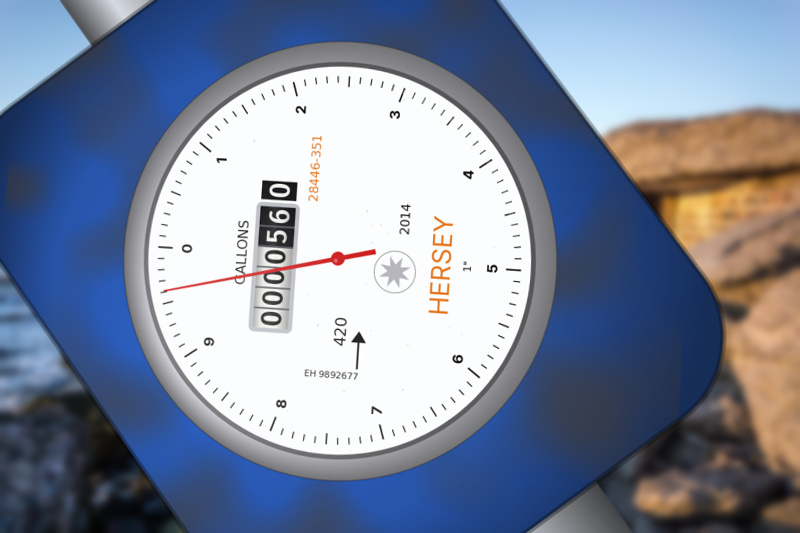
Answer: 559.6gal
